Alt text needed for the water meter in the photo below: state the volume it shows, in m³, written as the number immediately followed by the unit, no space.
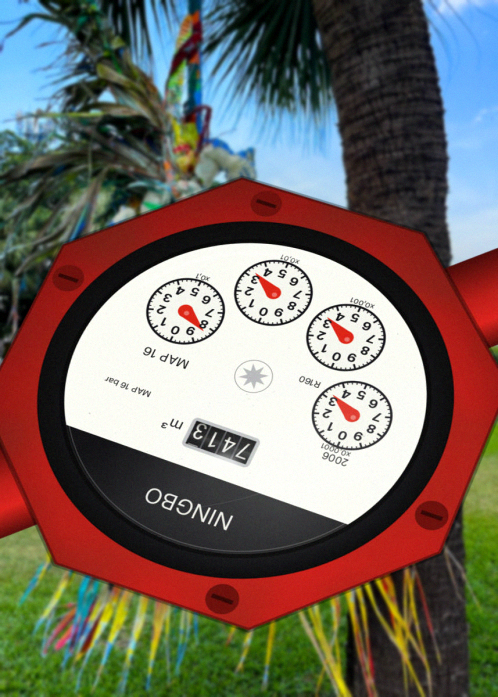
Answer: 7412.8333m³
